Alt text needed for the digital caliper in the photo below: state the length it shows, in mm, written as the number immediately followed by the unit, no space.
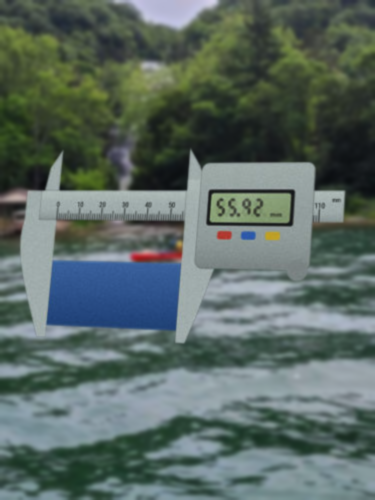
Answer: 55.92mm
